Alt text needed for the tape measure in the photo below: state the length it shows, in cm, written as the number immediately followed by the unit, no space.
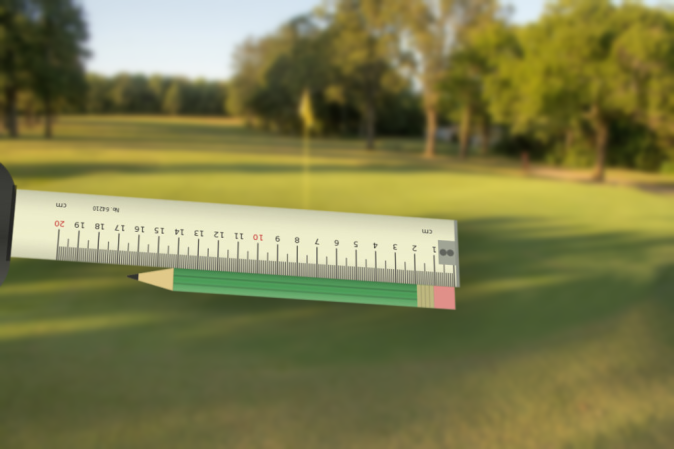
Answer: 16.5cm
